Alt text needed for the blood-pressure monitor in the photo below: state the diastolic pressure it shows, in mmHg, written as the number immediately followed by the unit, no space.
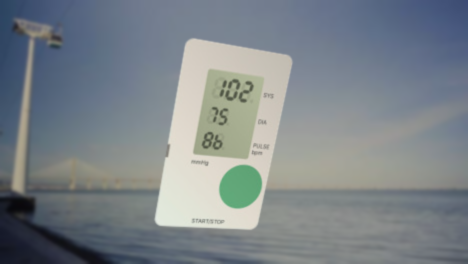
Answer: 75mmHg
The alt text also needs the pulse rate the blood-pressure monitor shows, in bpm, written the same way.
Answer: 86bpm
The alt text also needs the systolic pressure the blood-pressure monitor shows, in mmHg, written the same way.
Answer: 102mmHg
